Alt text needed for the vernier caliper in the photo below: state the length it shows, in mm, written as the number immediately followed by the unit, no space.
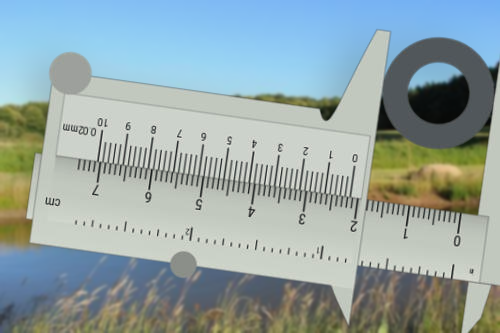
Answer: 21.5mm
